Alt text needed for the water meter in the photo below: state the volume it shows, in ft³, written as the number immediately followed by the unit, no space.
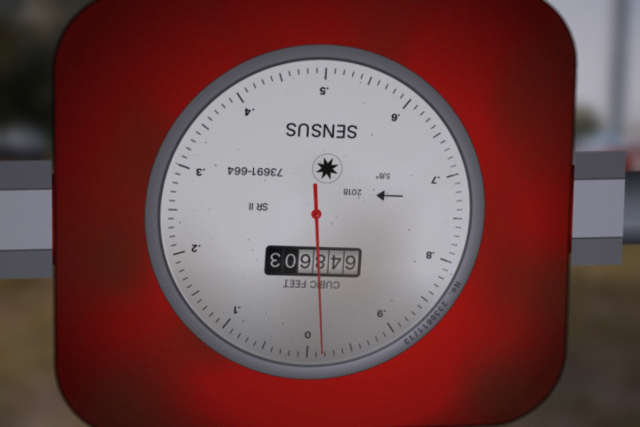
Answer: 648602.98ft³
